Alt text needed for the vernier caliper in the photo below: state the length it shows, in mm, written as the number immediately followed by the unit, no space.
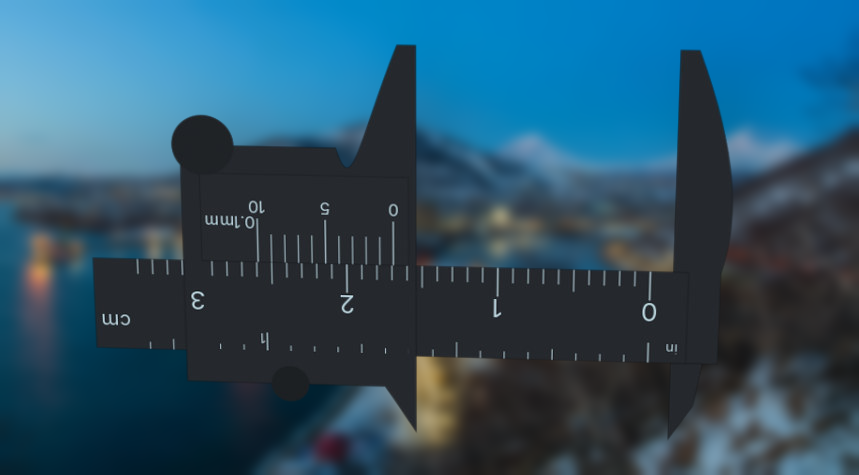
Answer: 16.9mm
